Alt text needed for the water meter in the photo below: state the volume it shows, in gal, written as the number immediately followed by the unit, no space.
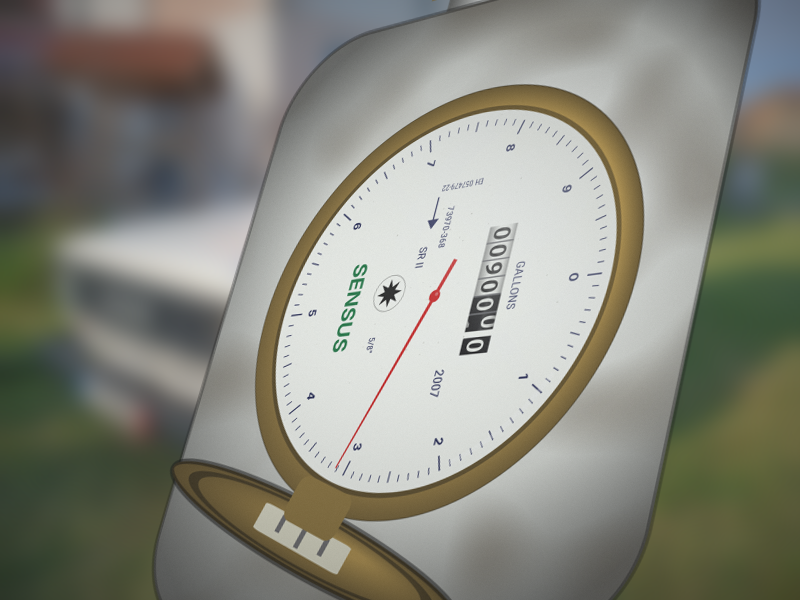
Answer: 90003.1gal
